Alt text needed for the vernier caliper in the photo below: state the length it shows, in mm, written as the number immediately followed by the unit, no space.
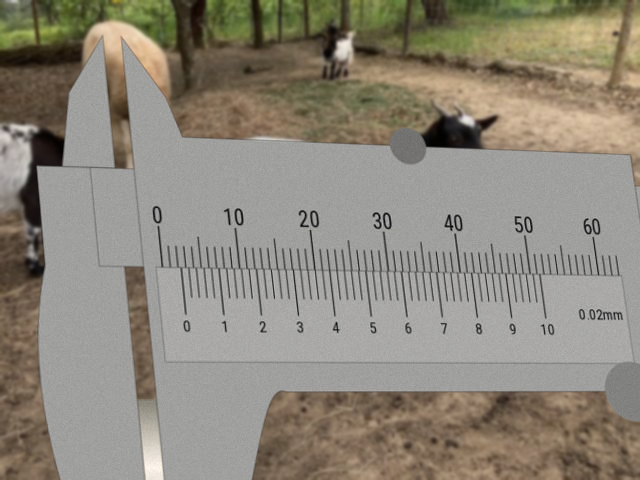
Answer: 2.4mm
